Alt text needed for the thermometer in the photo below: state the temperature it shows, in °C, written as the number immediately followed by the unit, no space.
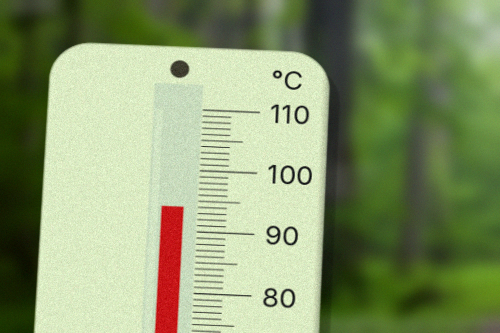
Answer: 94°C
